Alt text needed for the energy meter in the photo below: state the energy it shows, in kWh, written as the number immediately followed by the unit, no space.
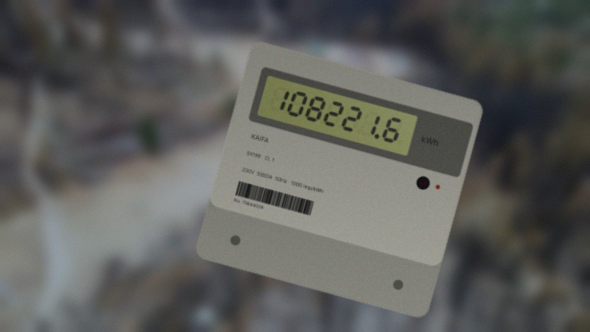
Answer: 108221.6kWh
